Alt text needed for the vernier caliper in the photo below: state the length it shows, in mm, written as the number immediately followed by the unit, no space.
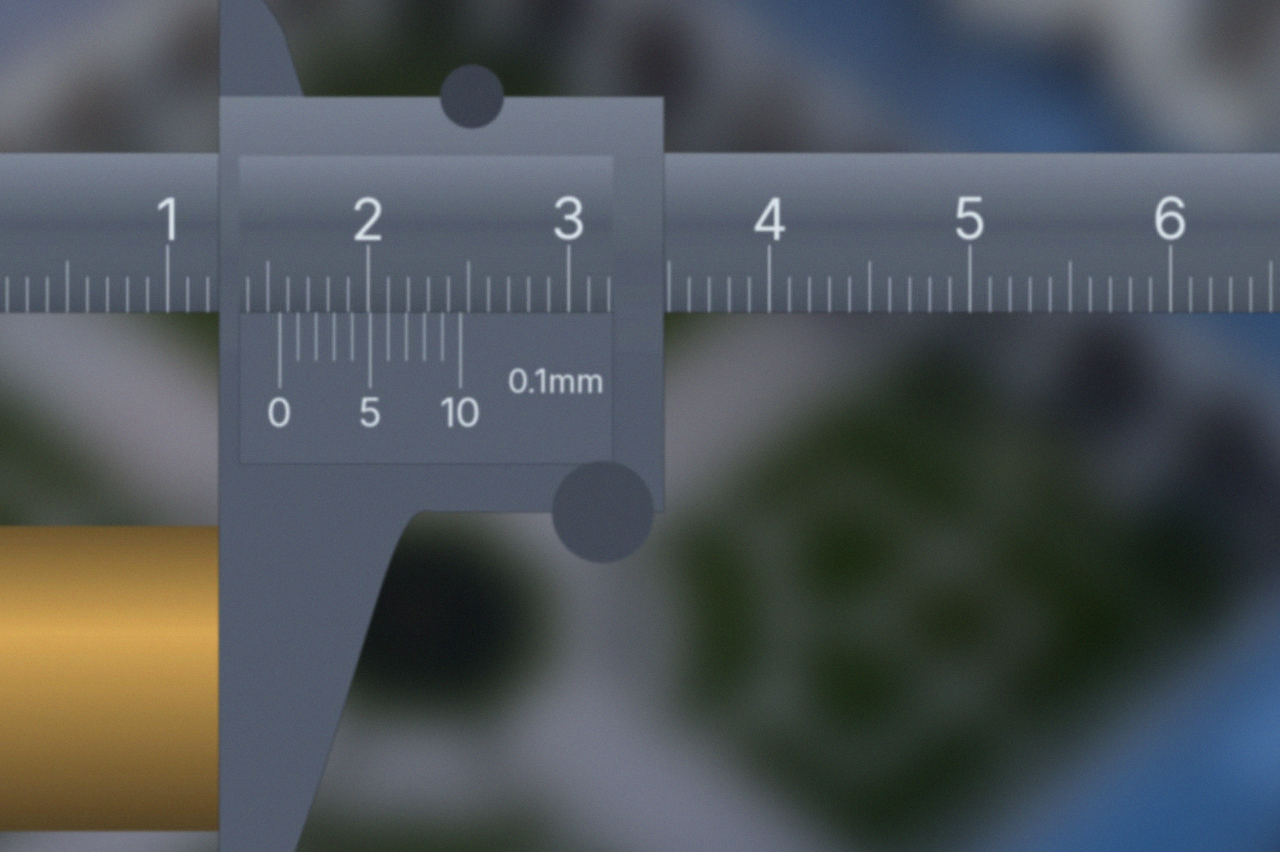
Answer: 15.6mm
